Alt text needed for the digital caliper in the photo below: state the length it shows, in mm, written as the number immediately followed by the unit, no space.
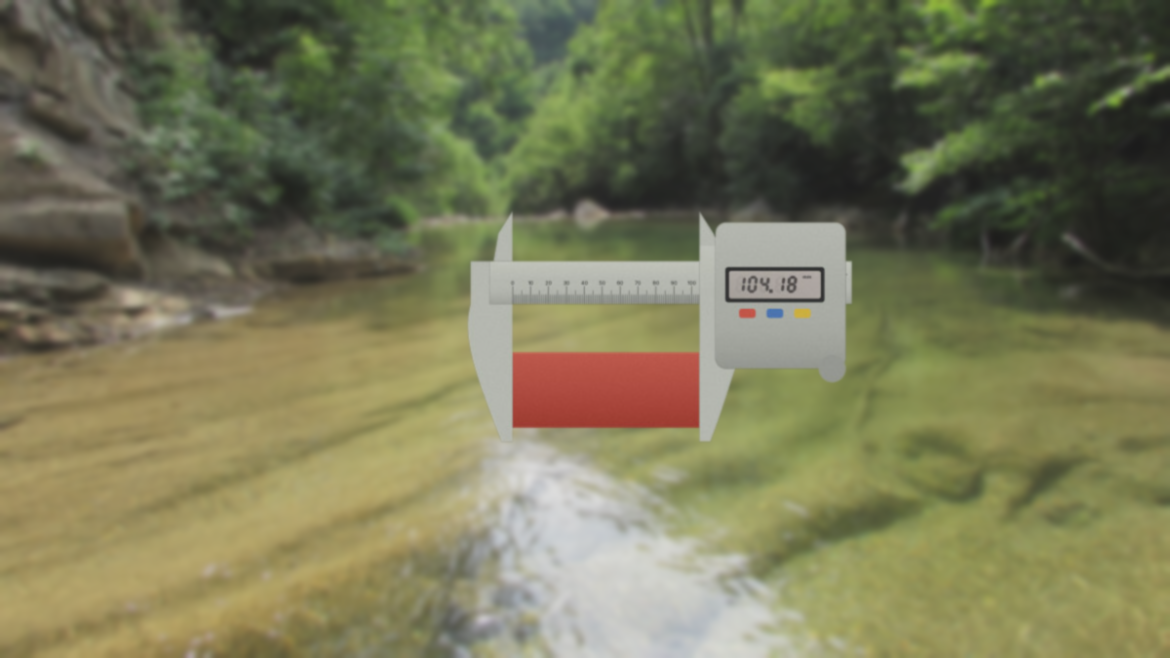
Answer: 104.18mm
